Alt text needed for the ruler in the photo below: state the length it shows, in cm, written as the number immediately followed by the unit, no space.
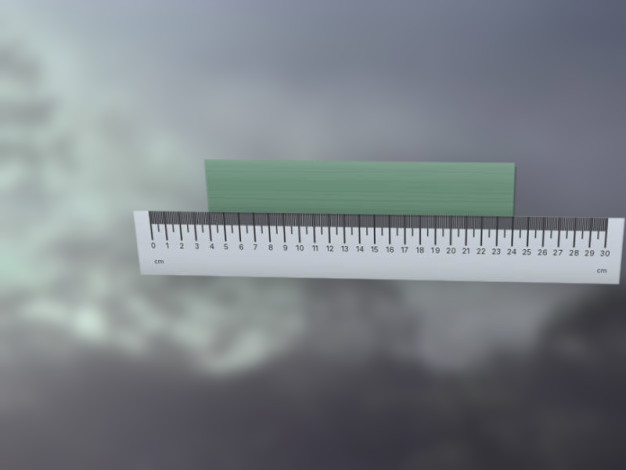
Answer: 20cm
